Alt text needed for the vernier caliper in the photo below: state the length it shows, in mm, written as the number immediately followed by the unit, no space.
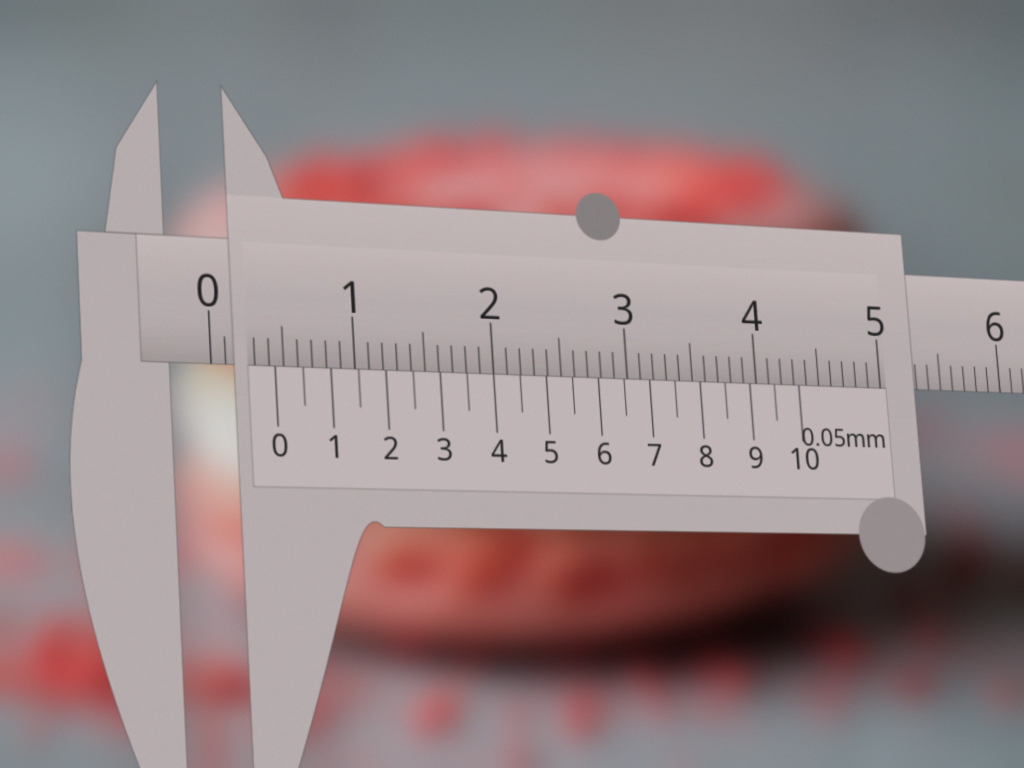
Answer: 4.4mm
